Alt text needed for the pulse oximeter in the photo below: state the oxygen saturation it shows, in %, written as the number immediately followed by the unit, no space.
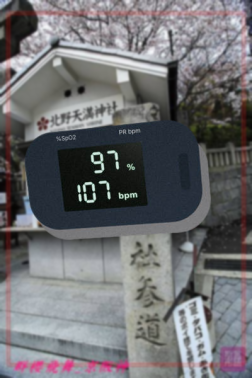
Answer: 97%
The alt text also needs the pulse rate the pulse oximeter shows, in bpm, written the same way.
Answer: 107bpm
